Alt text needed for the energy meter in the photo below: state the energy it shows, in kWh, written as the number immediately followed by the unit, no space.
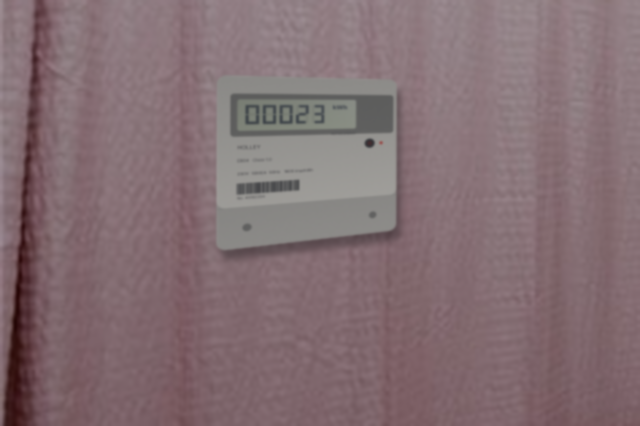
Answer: 23kWh
